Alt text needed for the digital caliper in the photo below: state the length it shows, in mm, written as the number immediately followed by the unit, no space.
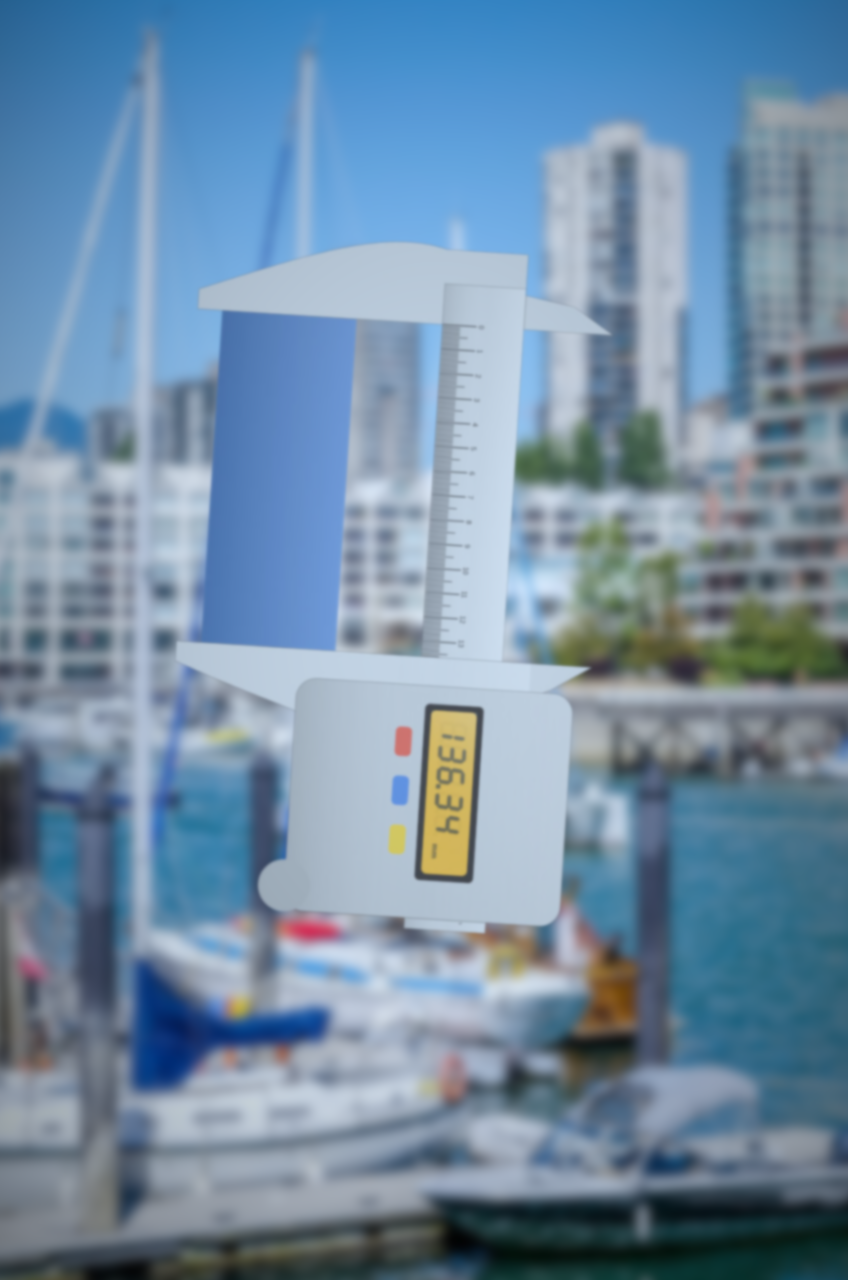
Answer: 136.34mm
